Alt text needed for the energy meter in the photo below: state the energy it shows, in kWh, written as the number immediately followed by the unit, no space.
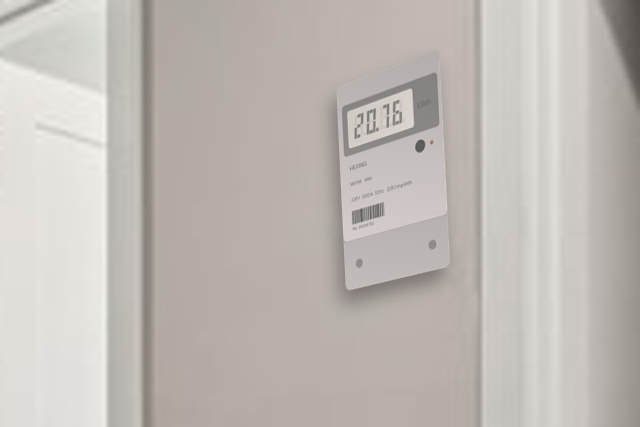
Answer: 20.76kWh
